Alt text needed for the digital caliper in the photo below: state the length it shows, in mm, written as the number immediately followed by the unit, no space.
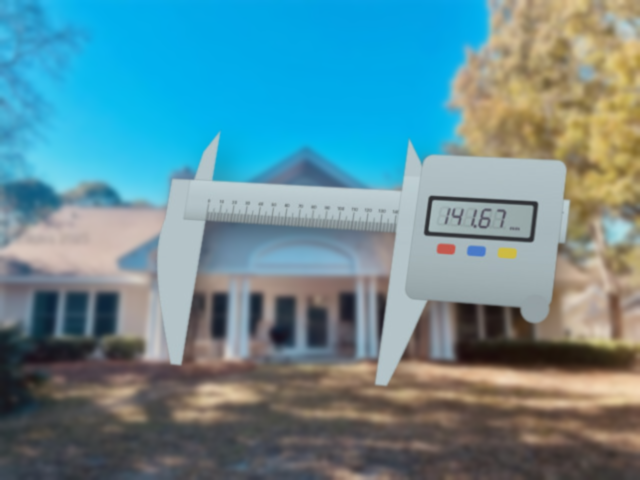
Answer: 141.67mm
